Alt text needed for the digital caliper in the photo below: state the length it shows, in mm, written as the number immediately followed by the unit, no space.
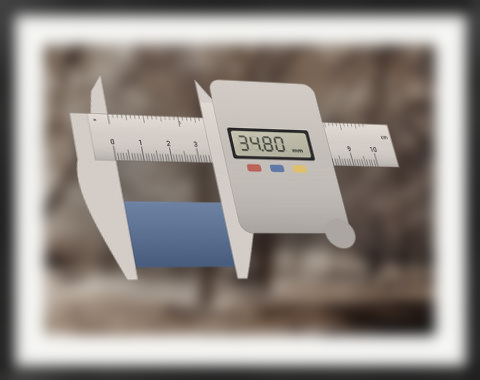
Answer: 34.80mm
